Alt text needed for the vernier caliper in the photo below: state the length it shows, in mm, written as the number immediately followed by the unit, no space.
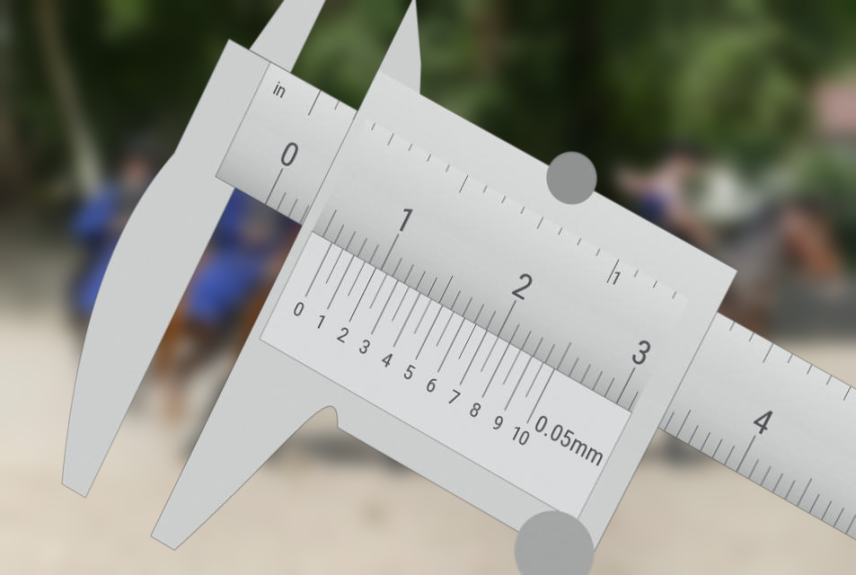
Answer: 5.8mm
